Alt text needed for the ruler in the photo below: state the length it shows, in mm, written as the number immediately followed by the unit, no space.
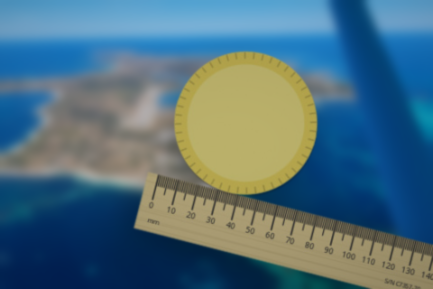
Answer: 70mm
